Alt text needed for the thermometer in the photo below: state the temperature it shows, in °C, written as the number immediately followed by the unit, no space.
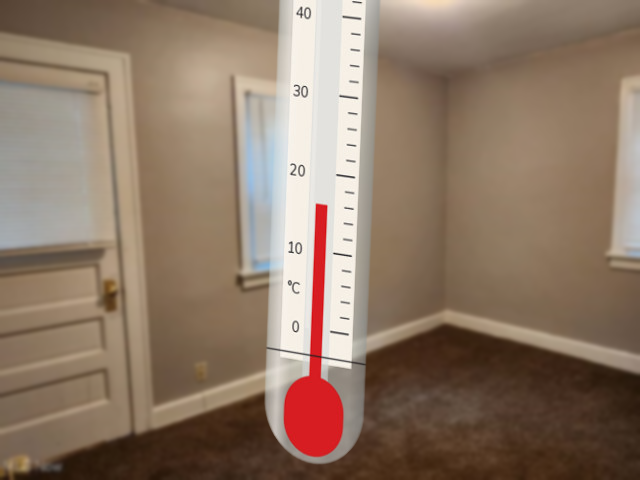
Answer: 16°C
